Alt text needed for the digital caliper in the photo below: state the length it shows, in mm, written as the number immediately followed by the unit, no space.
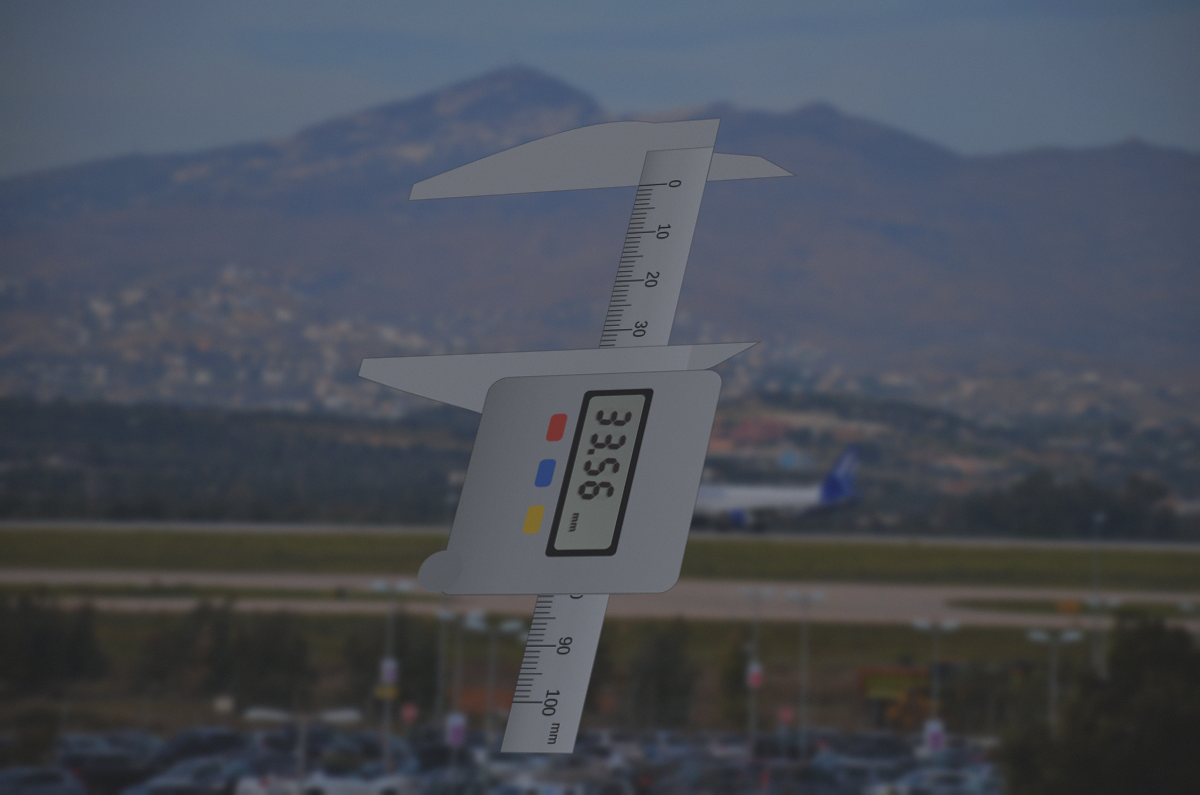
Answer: 33.56mm
